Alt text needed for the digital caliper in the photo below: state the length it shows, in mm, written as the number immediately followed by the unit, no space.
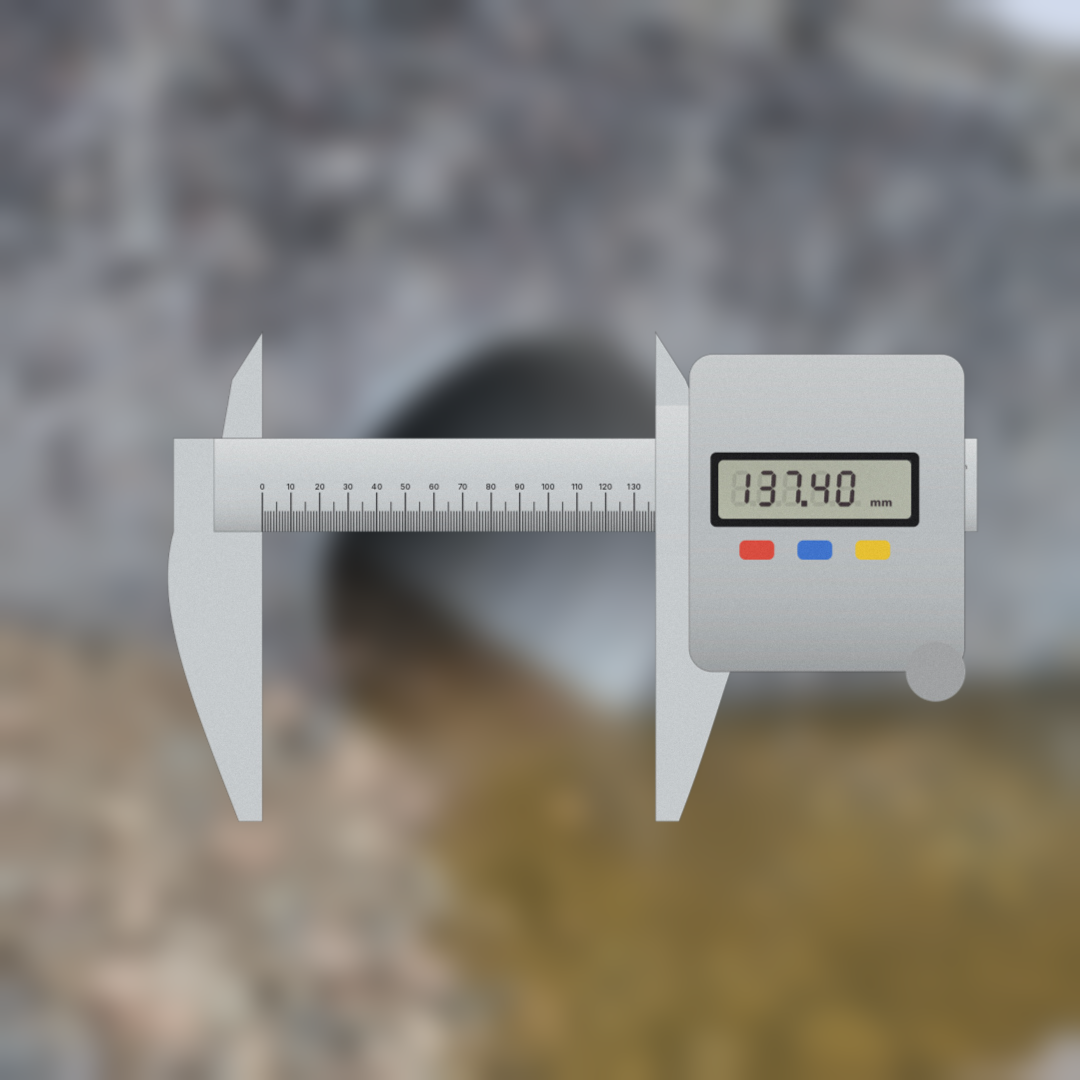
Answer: 137.40mm
